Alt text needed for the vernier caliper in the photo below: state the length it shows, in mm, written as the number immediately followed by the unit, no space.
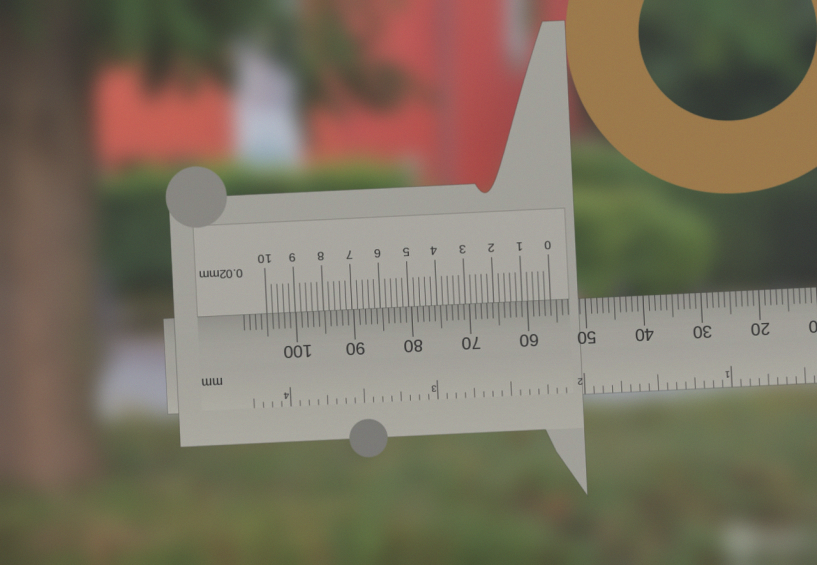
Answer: 56.0mm
